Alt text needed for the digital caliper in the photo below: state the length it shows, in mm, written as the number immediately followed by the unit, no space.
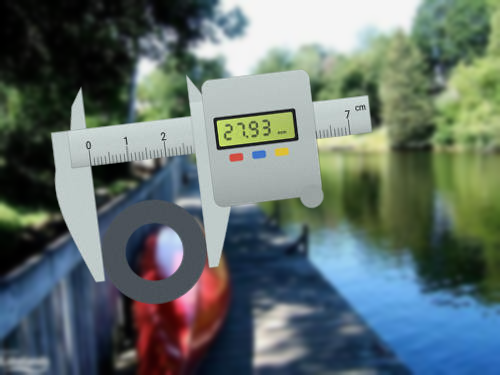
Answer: 27.93mm
